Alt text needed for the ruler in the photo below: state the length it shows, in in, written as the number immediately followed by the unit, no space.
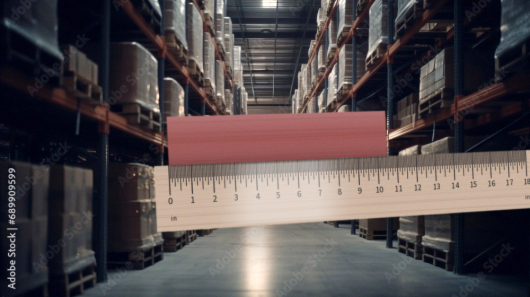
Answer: 10.5in
